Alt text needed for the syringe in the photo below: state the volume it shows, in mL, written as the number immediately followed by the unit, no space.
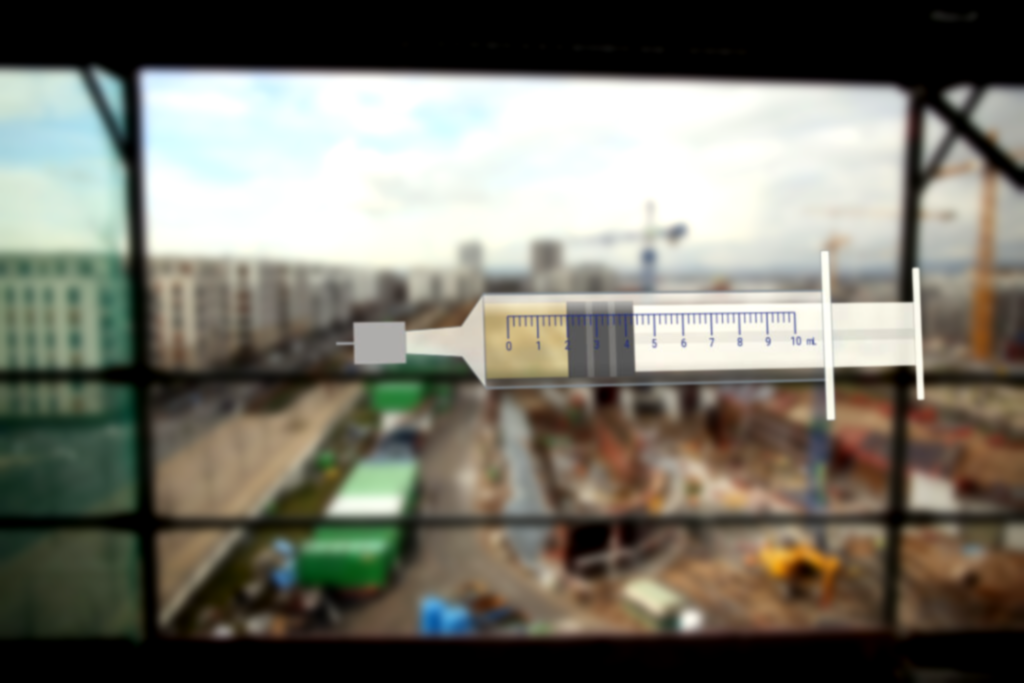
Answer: 2mL
